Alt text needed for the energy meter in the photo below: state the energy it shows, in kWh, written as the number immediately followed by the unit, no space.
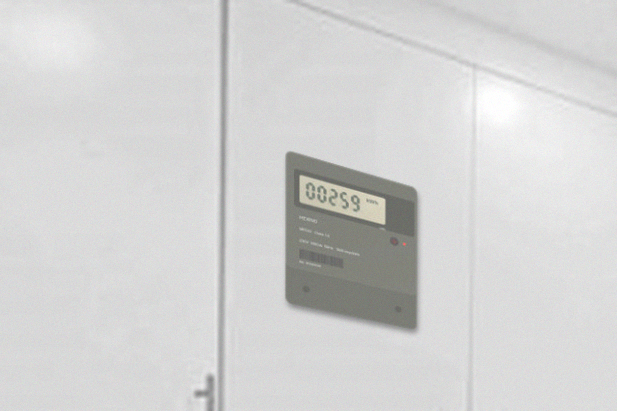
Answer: 259kWh
